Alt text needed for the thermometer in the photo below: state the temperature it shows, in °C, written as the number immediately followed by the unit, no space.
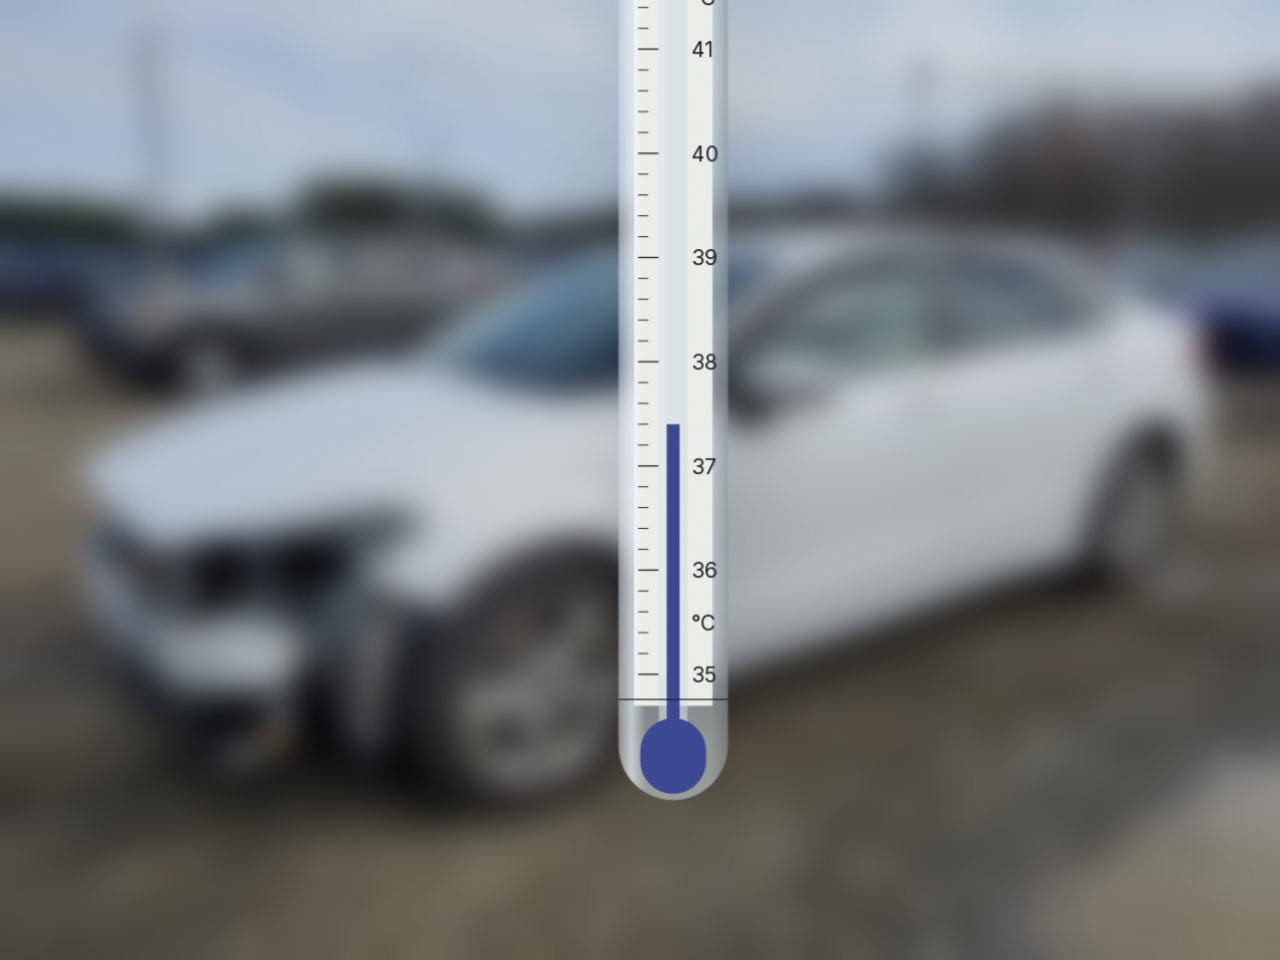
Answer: 37.4°C
